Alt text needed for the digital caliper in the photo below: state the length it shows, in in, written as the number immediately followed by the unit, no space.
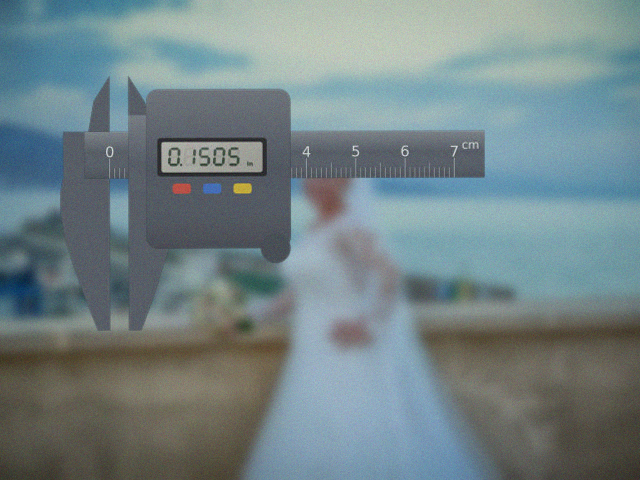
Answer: 0.1505in
